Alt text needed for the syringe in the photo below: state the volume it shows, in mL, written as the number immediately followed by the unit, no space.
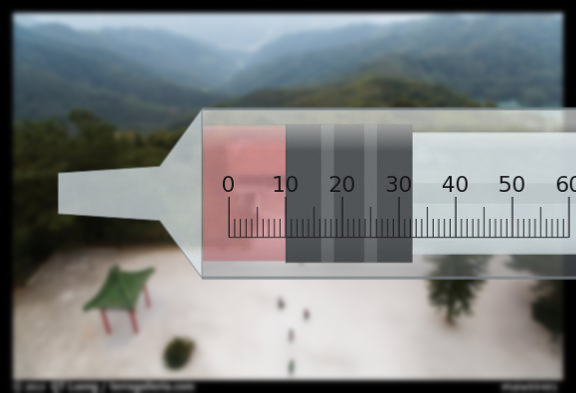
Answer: 10mL
